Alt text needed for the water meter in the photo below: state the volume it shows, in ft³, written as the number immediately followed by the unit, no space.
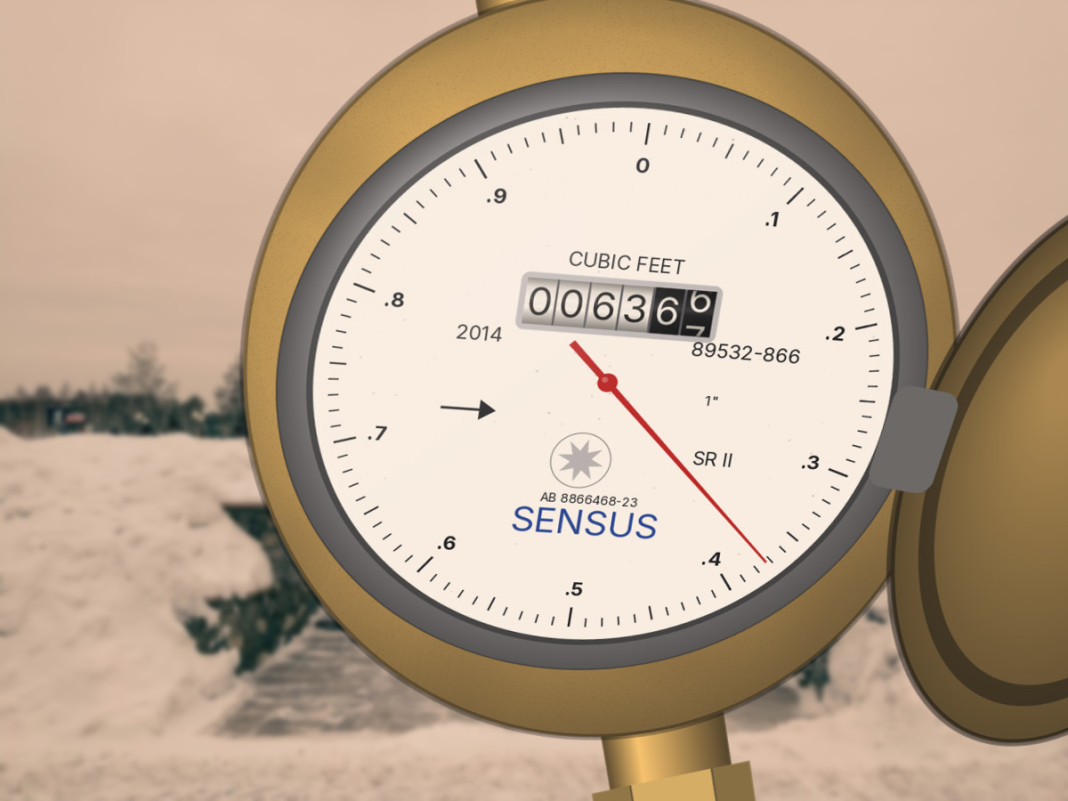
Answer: 6366.37ft³
